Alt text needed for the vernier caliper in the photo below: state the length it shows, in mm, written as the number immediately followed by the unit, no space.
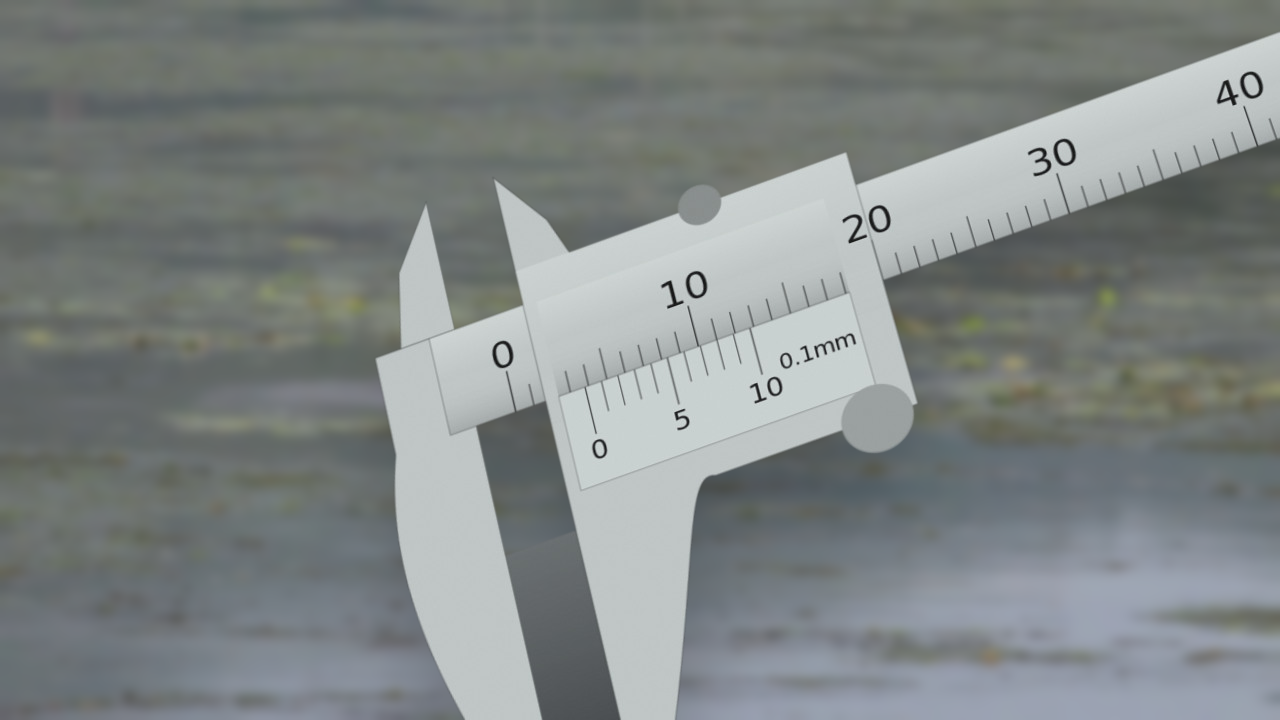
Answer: 3.8mm
